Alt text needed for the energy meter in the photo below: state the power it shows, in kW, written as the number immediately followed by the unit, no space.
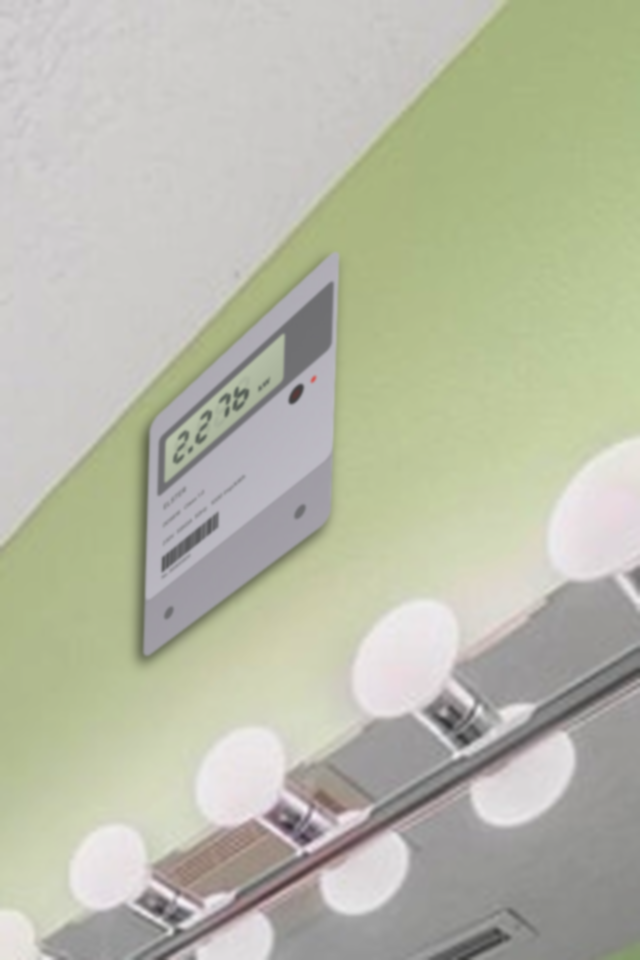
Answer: 2.276kW
